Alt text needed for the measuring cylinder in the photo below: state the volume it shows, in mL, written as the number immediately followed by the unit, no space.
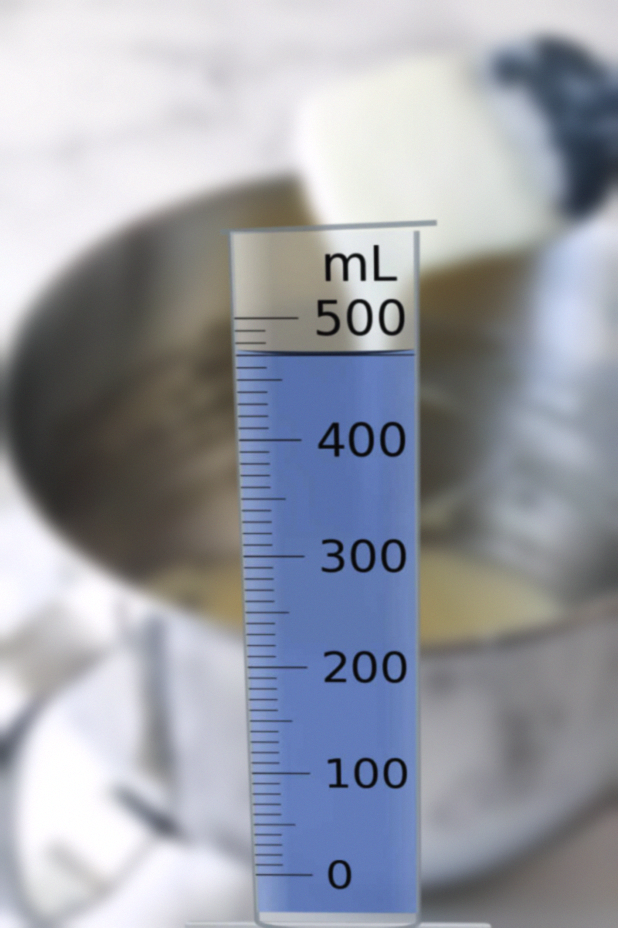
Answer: 470mL
